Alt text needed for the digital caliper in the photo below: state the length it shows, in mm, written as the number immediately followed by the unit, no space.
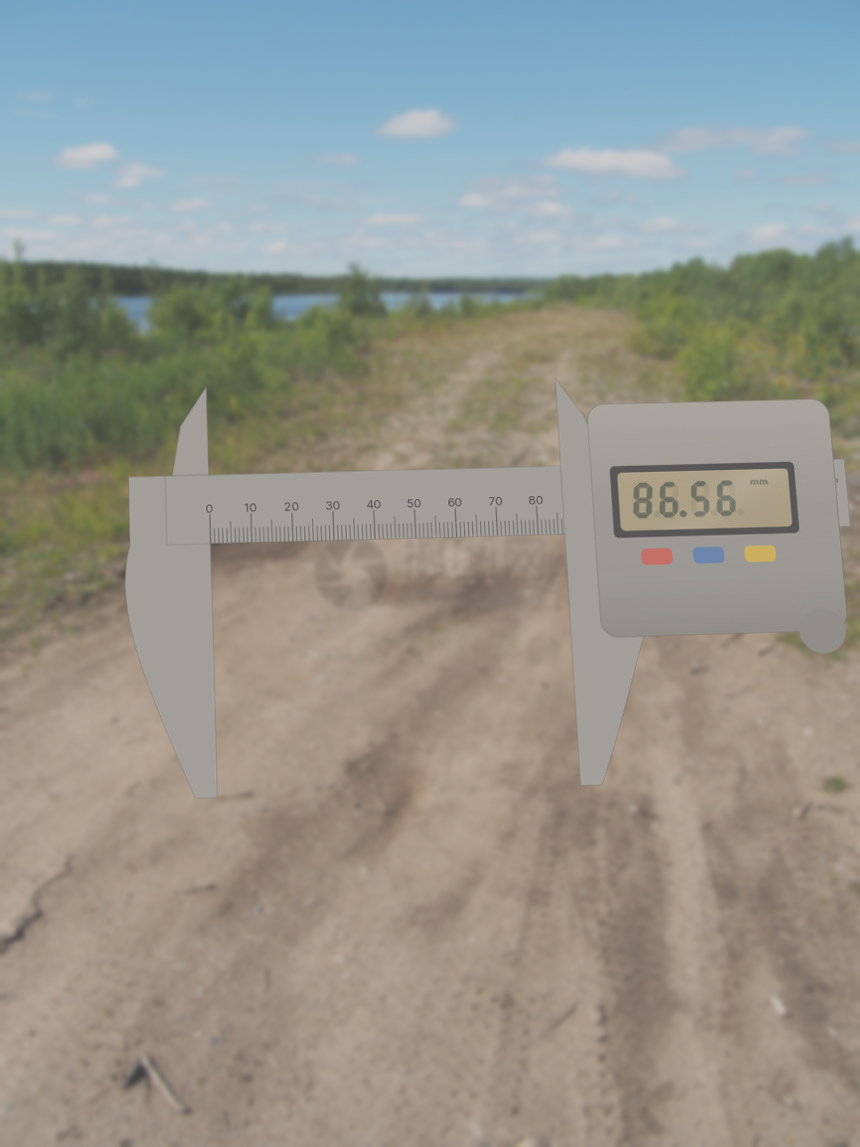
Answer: 86.56mm
